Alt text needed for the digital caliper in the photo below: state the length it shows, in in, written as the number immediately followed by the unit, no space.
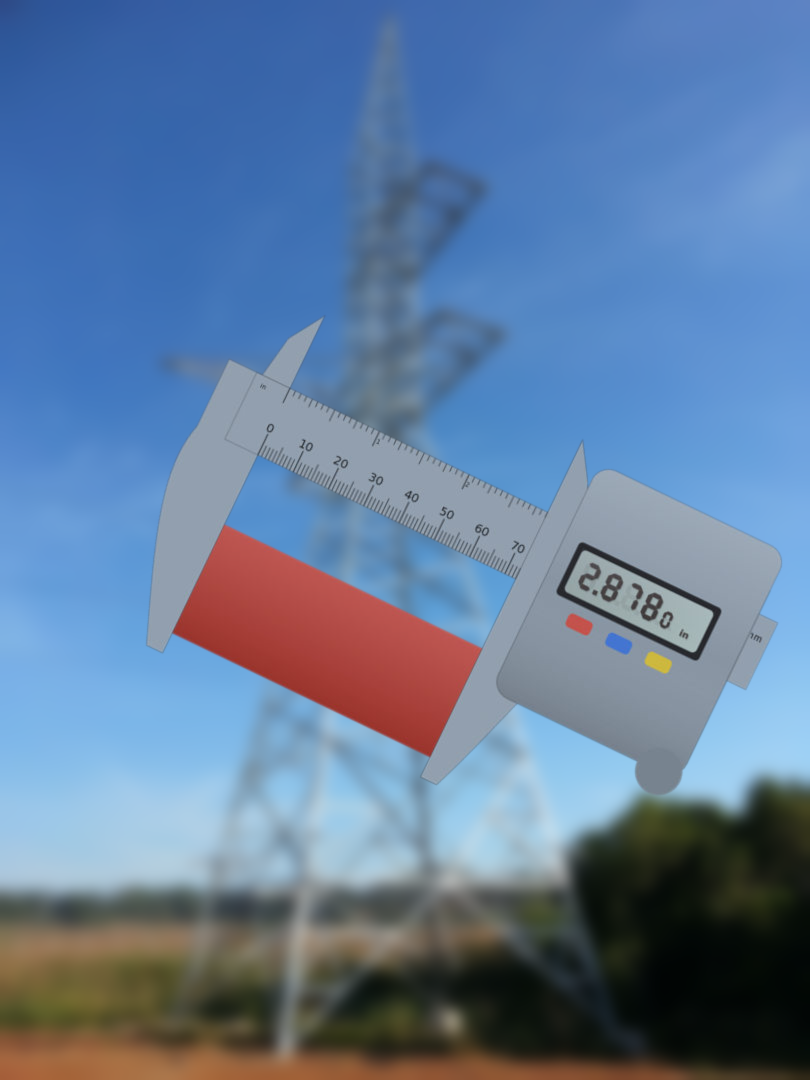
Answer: 2.8780in
